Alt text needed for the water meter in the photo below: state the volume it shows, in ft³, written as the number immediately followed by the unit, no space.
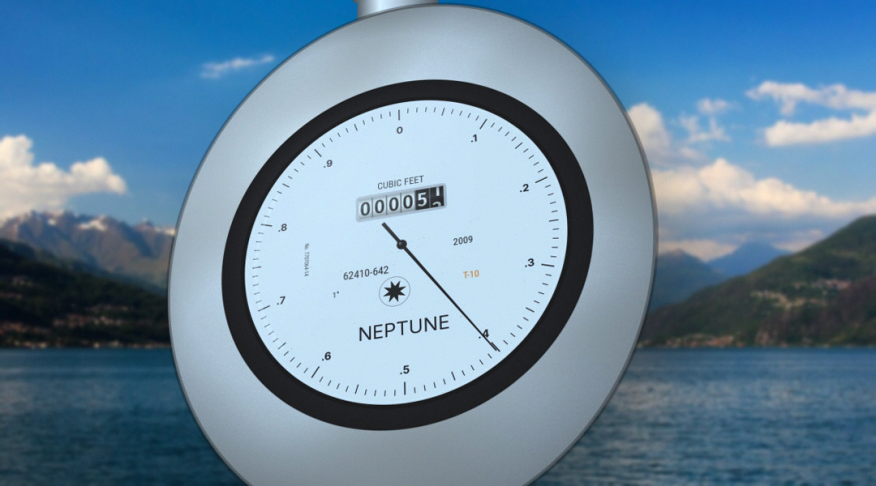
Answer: 51.40ft³
